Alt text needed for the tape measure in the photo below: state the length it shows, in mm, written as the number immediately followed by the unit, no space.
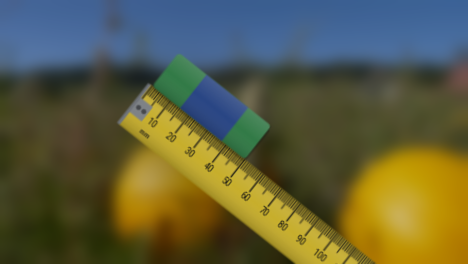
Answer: 50mm
